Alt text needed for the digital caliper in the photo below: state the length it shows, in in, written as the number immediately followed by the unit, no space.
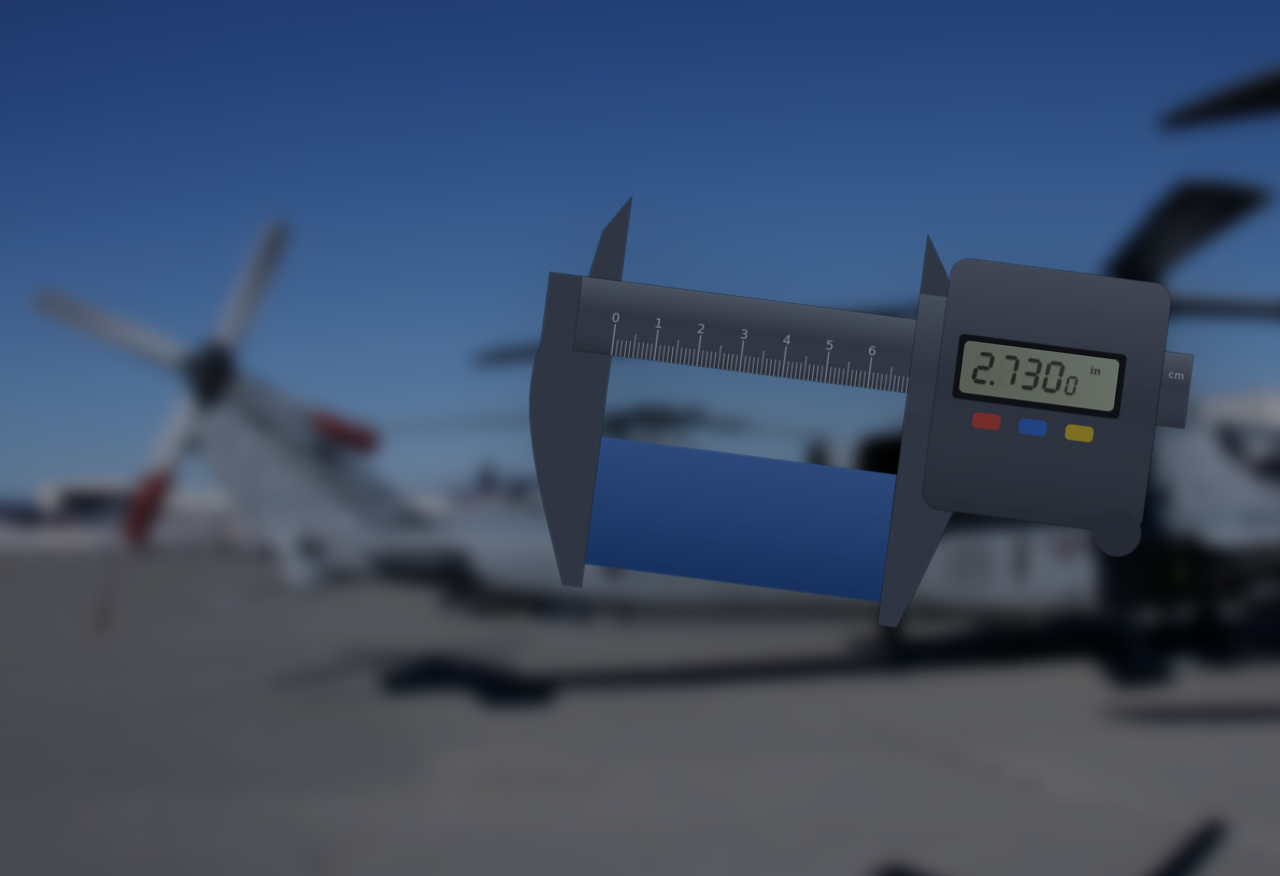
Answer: 2.7300in
